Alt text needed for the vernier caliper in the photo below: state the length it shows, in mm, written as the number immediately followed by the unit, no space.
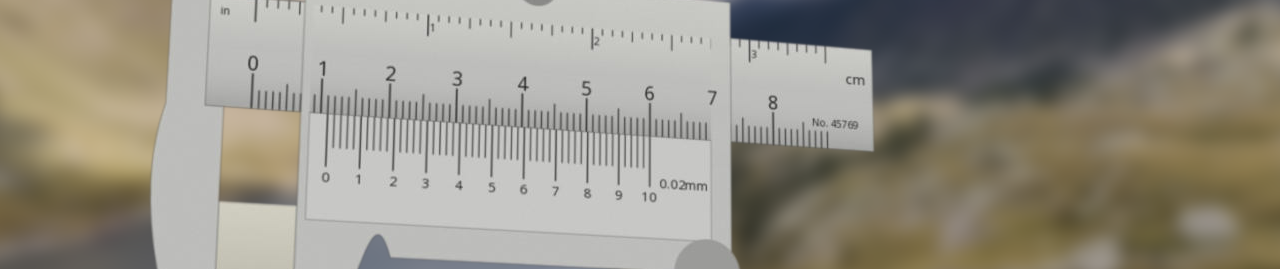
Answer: 11.0mm
